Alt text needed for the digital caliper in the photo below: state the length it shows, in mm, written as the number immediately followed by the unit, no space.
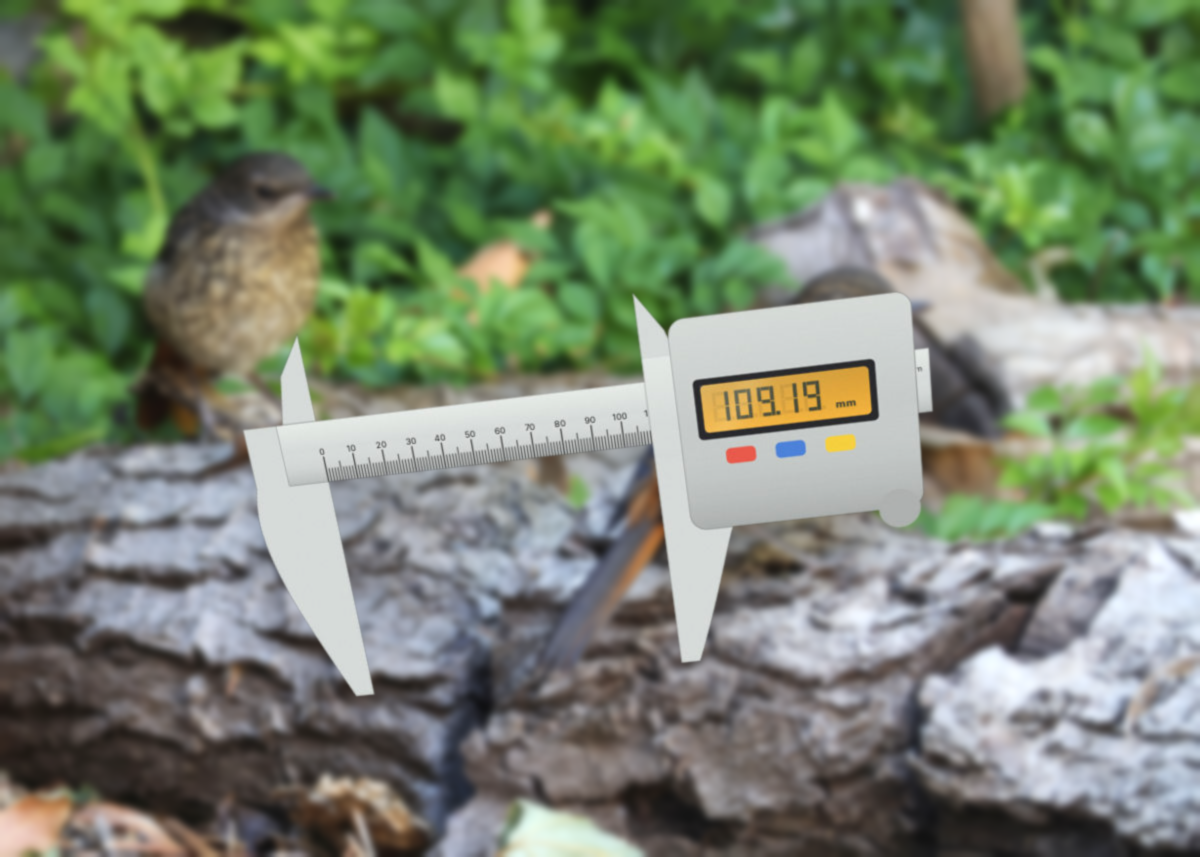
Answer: 109.19mm
